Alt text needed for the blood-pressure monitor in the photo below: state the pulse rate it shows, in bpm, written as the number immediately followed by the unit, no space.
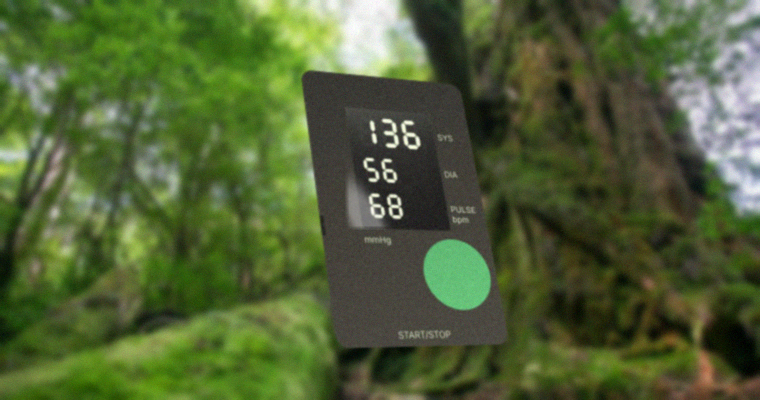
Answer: 68bpm
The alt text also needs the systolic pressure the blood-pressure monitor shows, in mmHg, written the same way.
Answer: 136mmHg
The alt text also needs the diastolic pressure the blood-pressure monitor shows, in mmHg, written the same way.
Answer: 56mmHg
